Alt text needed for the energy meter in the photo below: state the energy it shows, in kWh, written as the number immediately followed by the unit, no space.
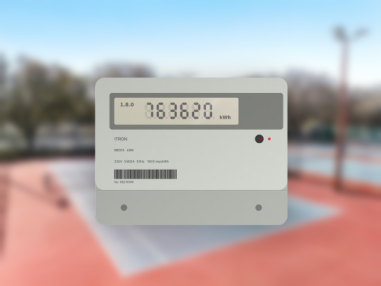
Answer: 763620kWh
